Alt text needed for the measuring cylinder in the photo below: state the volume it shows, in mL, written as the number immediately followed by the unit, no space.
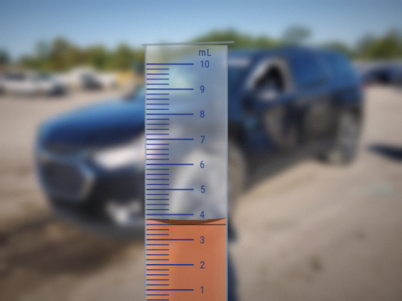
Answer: 3.6mL
